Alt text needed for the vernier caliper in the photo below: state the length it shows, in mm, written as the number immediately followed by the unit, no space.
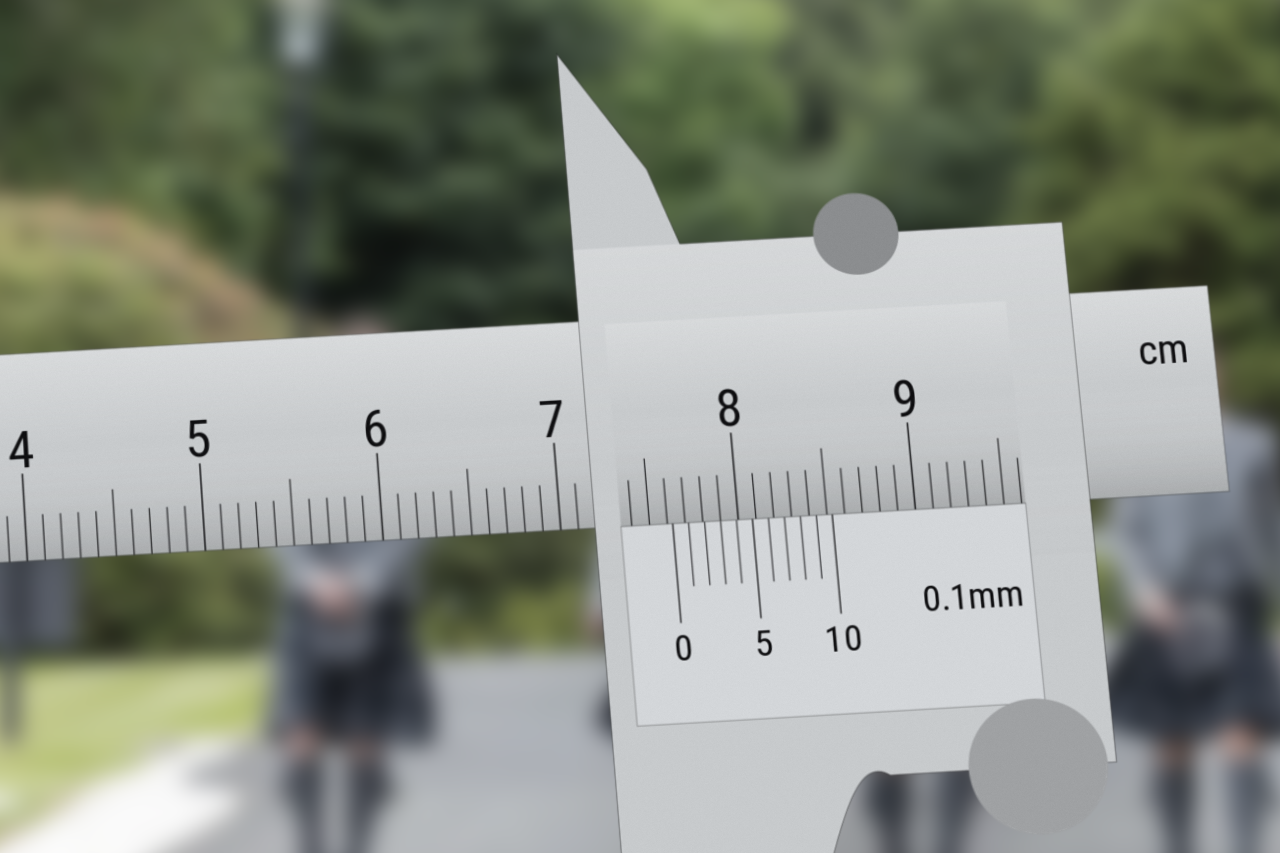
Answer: 76.3mm
